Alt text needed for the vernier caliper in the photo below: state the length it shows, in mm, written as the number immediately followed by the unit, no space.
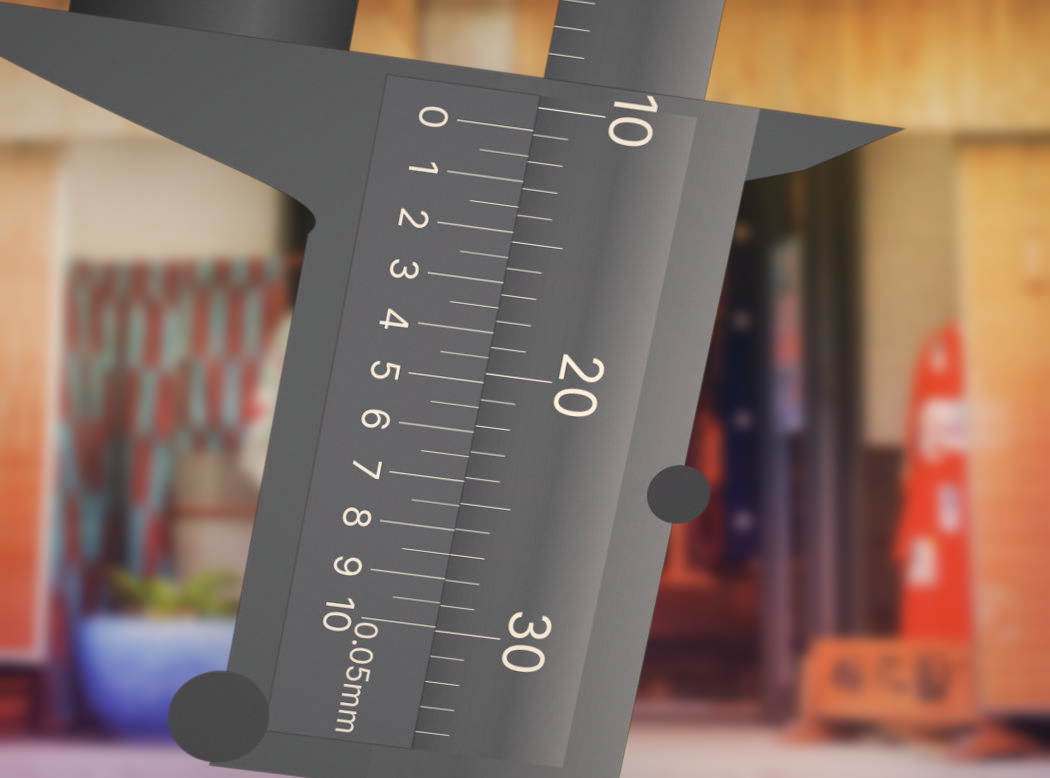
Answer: 10.85mm
